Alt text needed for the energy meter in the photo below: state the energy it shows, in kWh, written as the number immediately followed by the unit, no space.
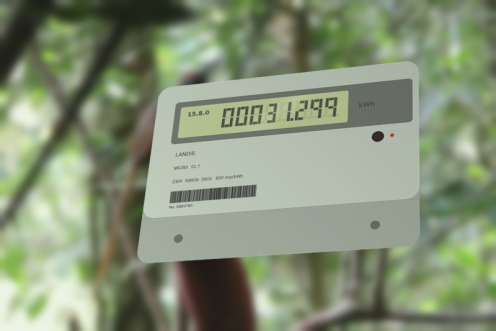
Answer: 31.299kWh
